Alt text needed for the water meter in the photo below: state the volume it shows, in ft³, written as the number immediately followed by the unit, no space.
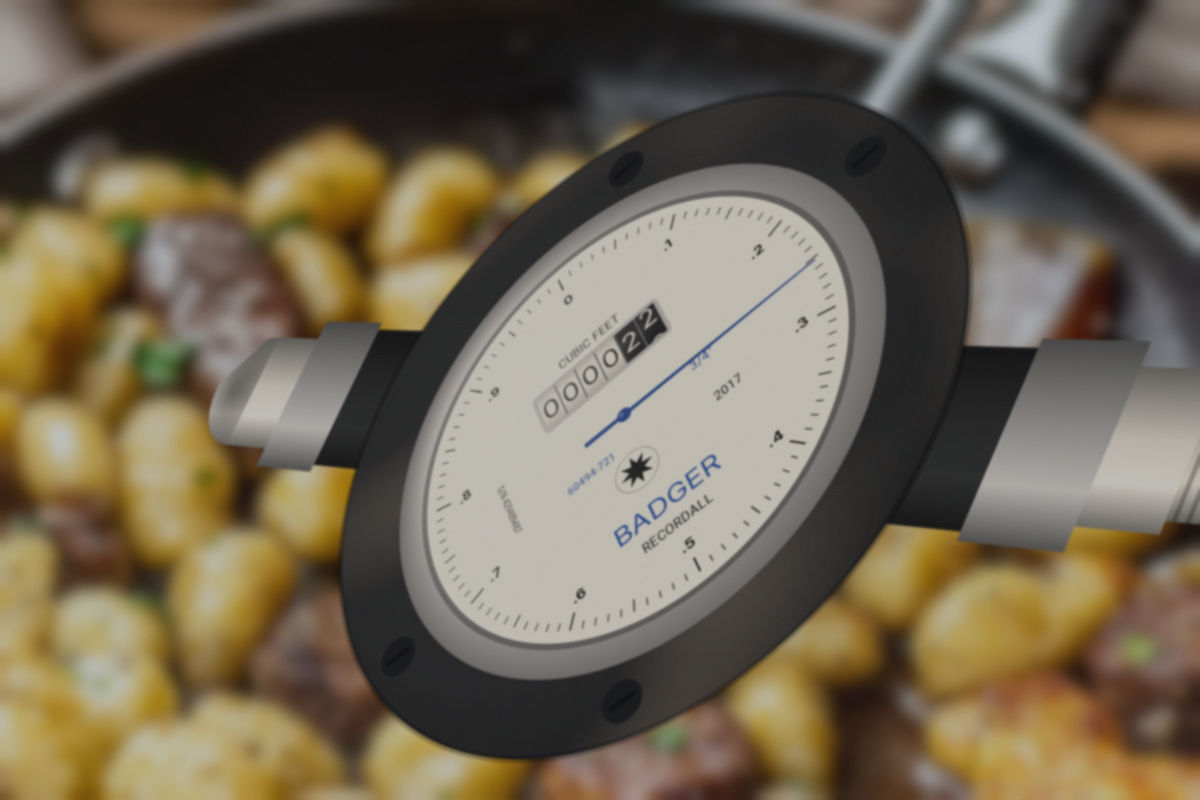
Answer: 22.25ft³
